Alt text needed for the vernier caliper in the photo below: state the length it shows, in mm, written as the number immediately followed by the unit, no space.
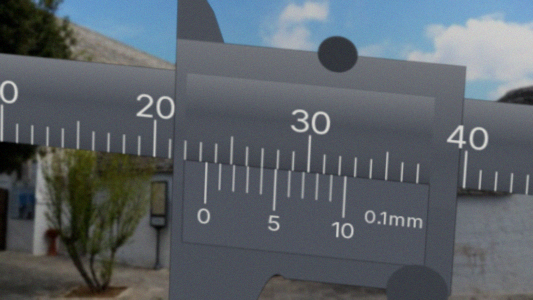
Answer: 23.4mm
